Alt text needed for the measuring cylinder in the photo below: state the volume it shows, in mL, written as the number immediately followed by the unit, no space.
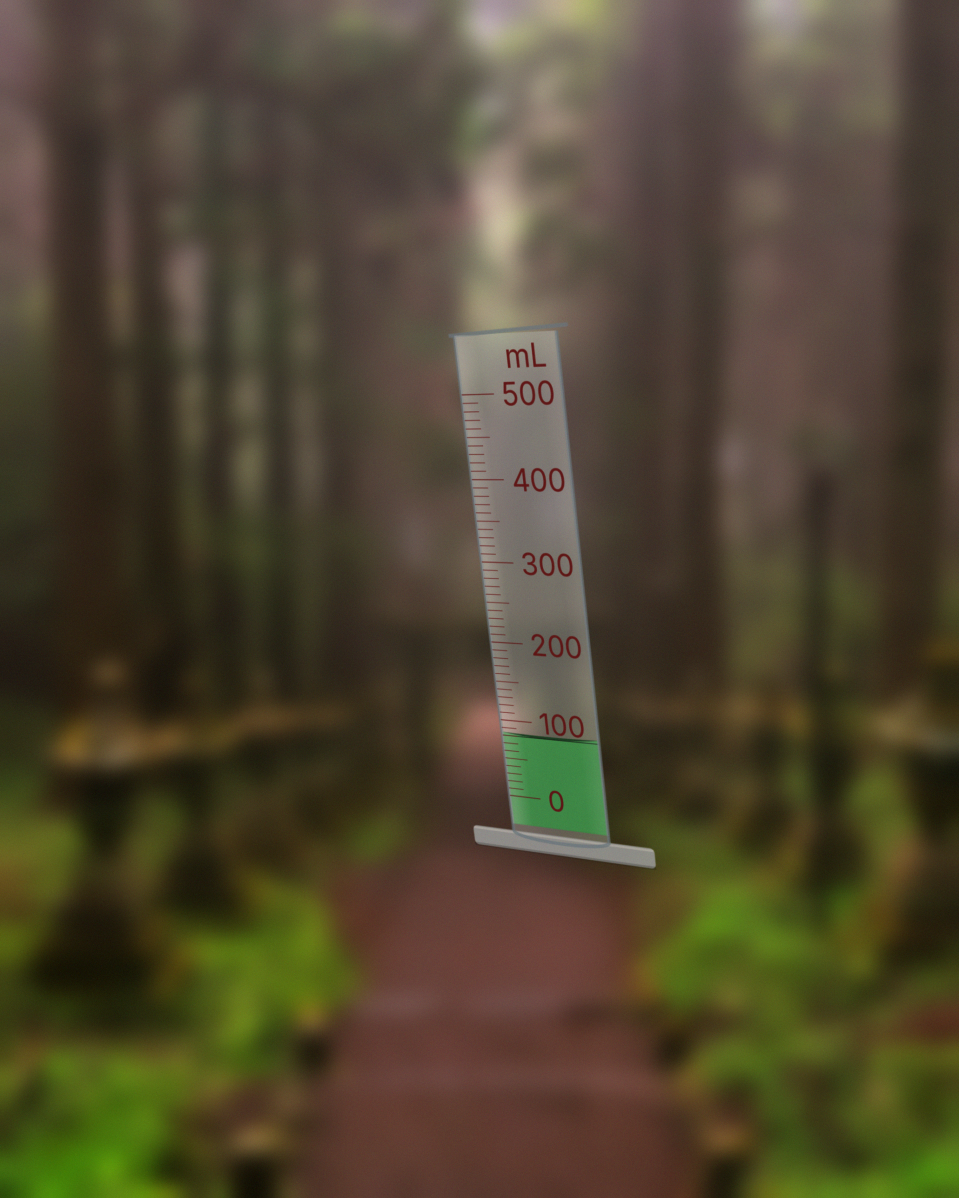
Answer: 80mL
